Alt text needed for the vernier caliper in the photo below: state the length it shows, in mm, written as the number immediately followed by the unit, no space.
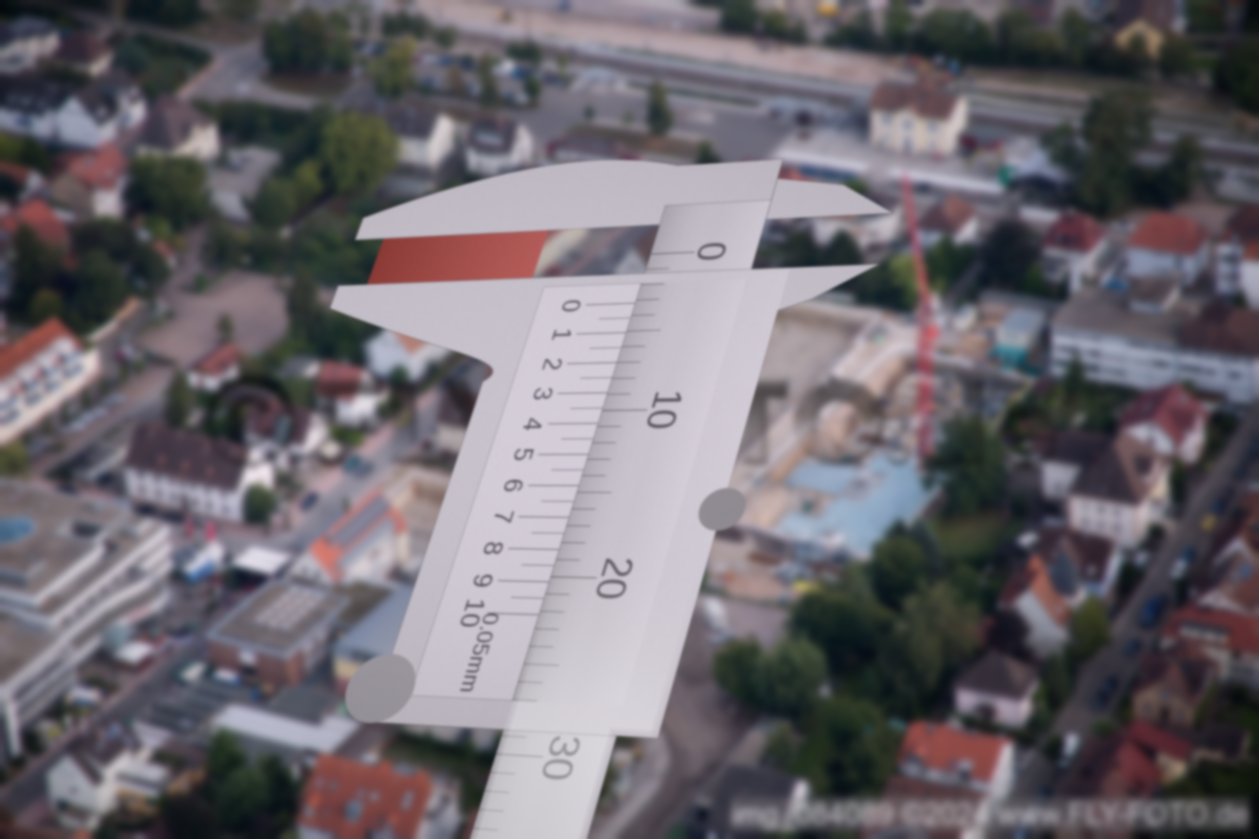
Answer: 3.2mm
